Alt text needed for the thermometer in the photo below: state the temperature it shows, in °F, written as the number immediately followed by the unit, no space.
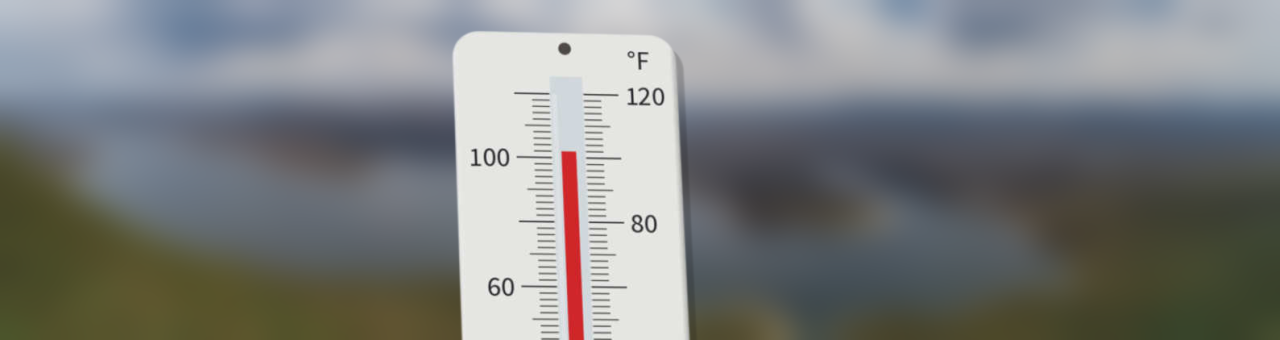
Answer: 102°F
